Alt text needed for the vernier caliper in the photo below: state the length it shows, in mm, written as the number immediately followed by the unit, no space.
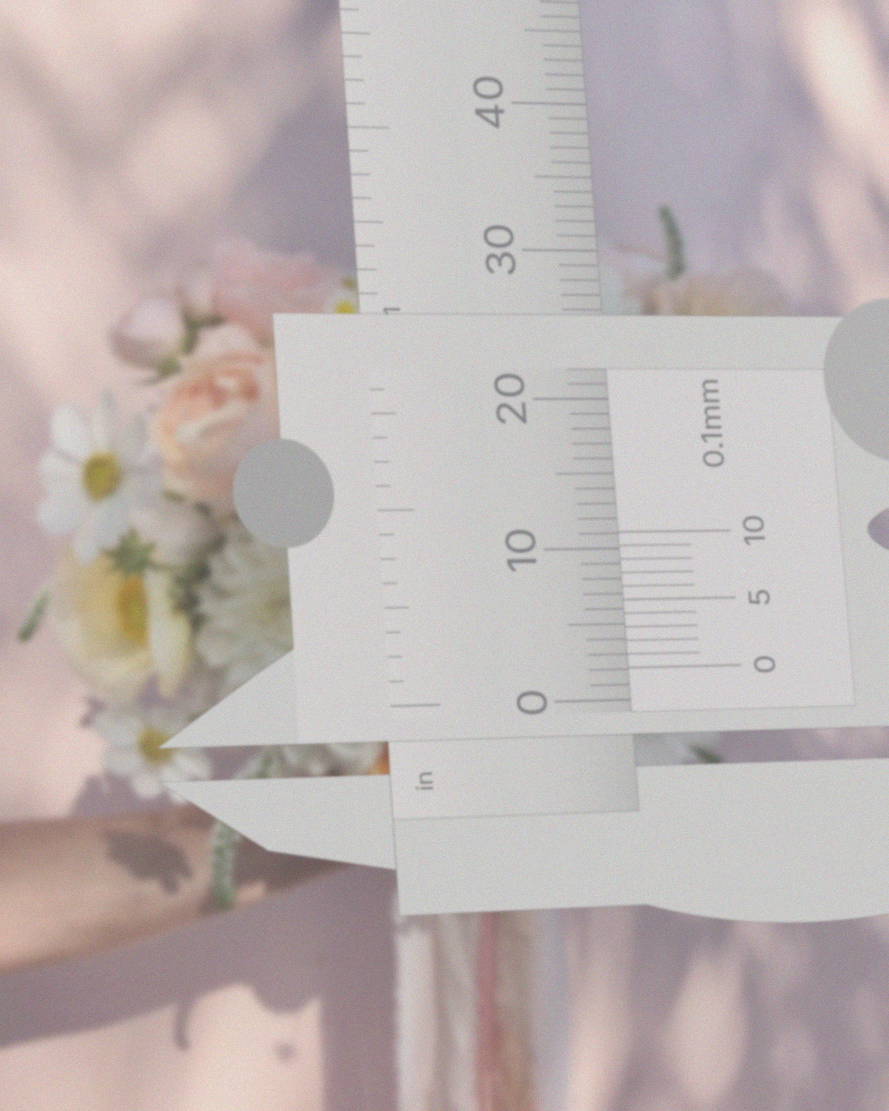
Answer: 2.1mm
